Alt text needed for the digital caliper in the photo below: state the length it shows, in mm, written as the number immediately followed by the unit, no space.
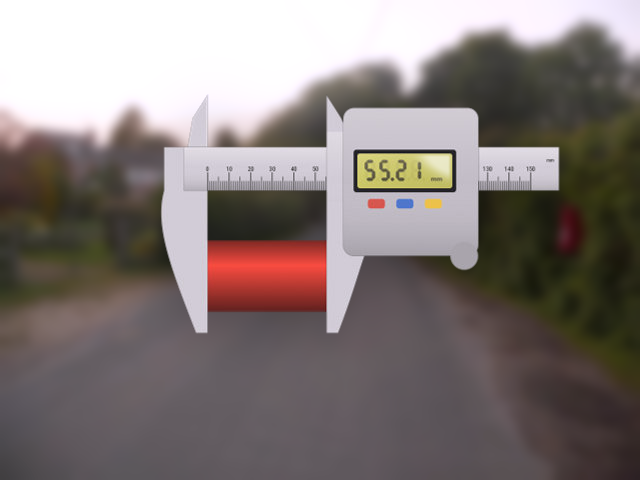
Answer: 55.21mm
